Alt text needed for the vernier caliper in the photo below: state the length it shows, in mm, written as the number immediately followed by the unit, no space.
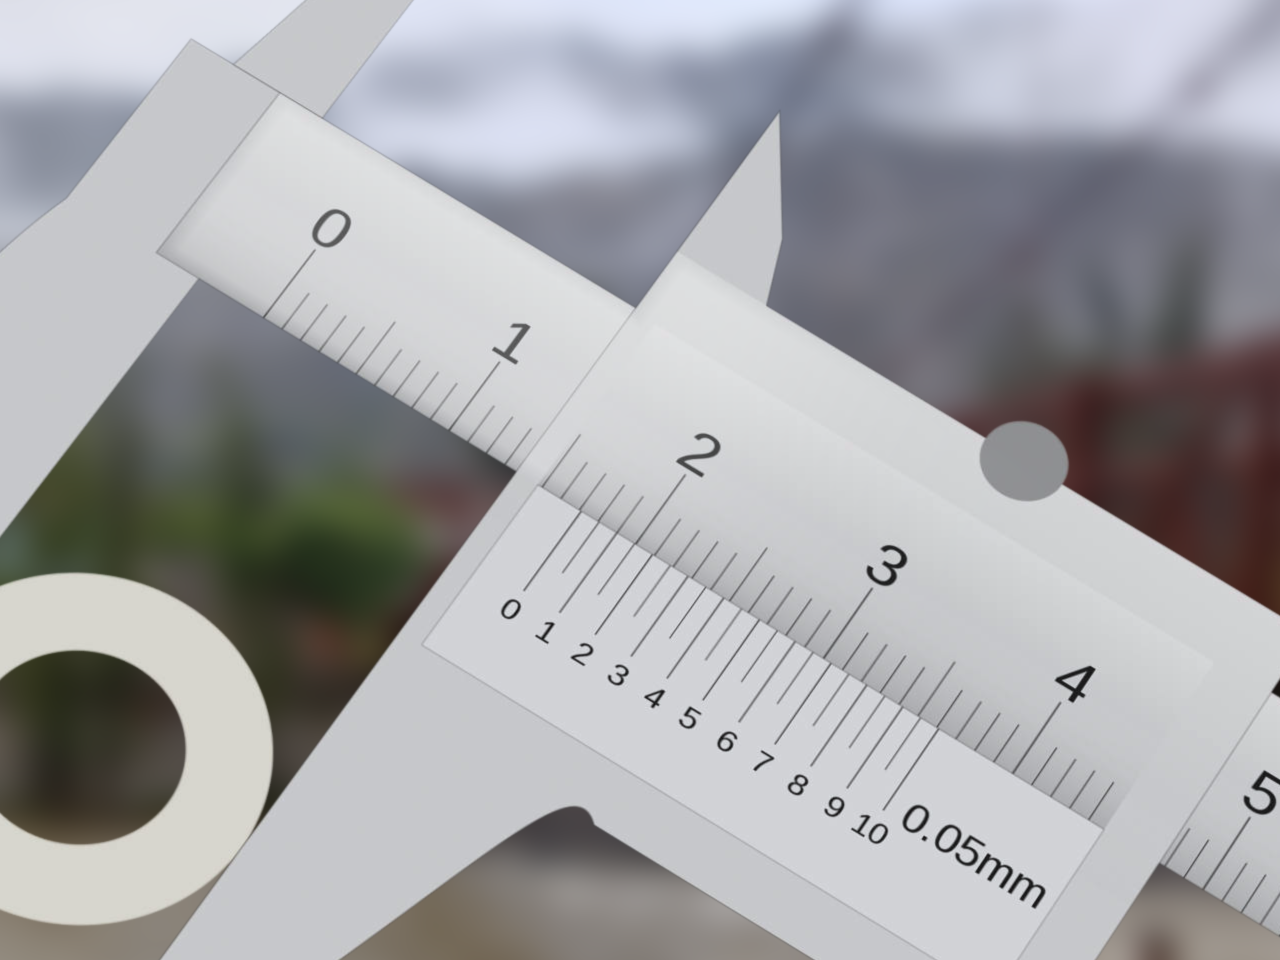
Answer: 17.1mm
